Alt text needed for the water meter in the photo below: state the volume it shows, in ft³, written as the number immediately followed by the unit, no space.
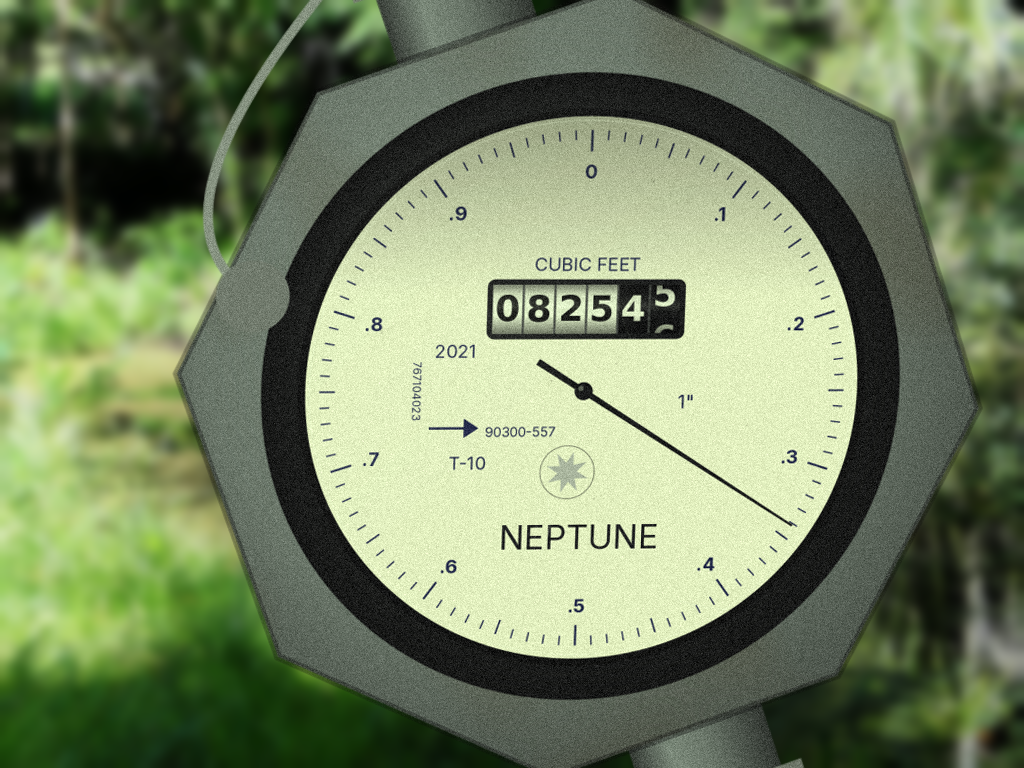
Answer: 82545.34ft³
